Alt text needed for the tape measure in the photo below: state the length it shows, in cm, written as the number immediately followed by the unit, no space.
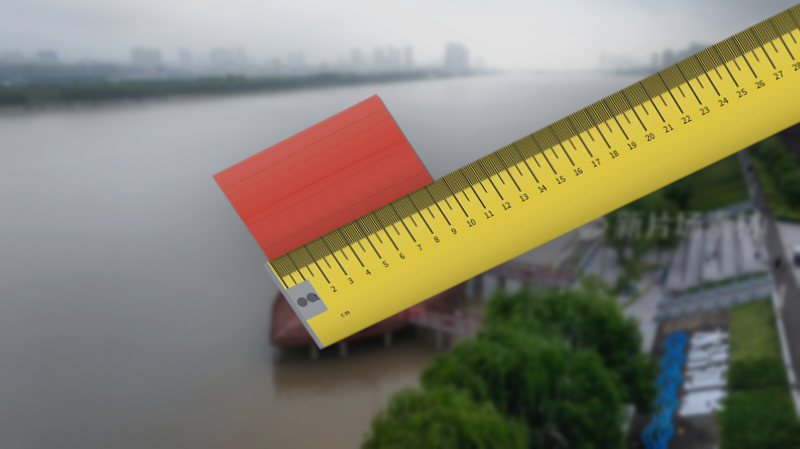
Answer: 9.5cm
